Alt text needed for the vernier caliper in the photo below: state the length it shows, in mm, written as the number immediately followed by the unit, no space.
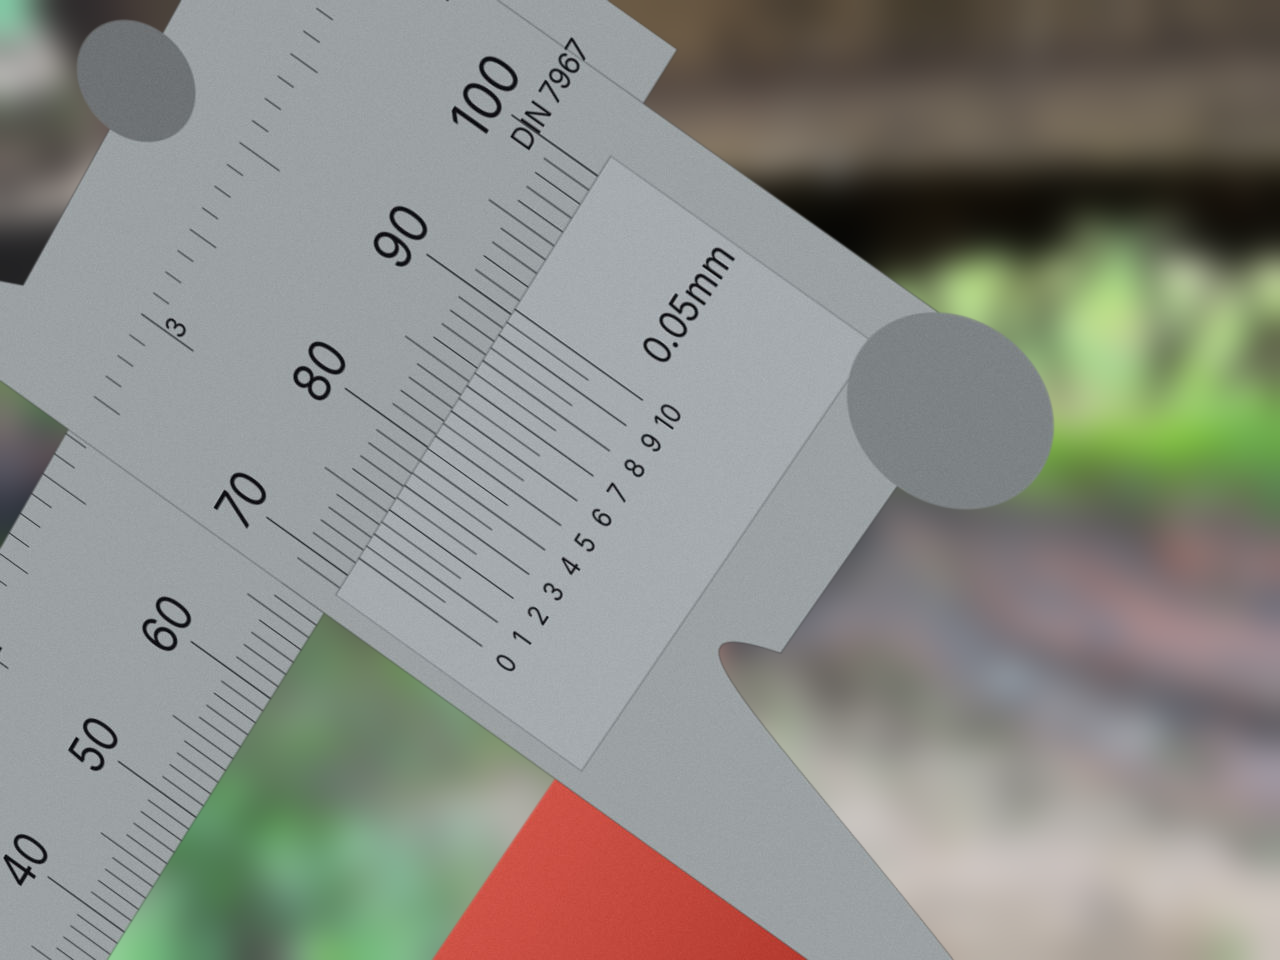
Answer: 71.4mm
